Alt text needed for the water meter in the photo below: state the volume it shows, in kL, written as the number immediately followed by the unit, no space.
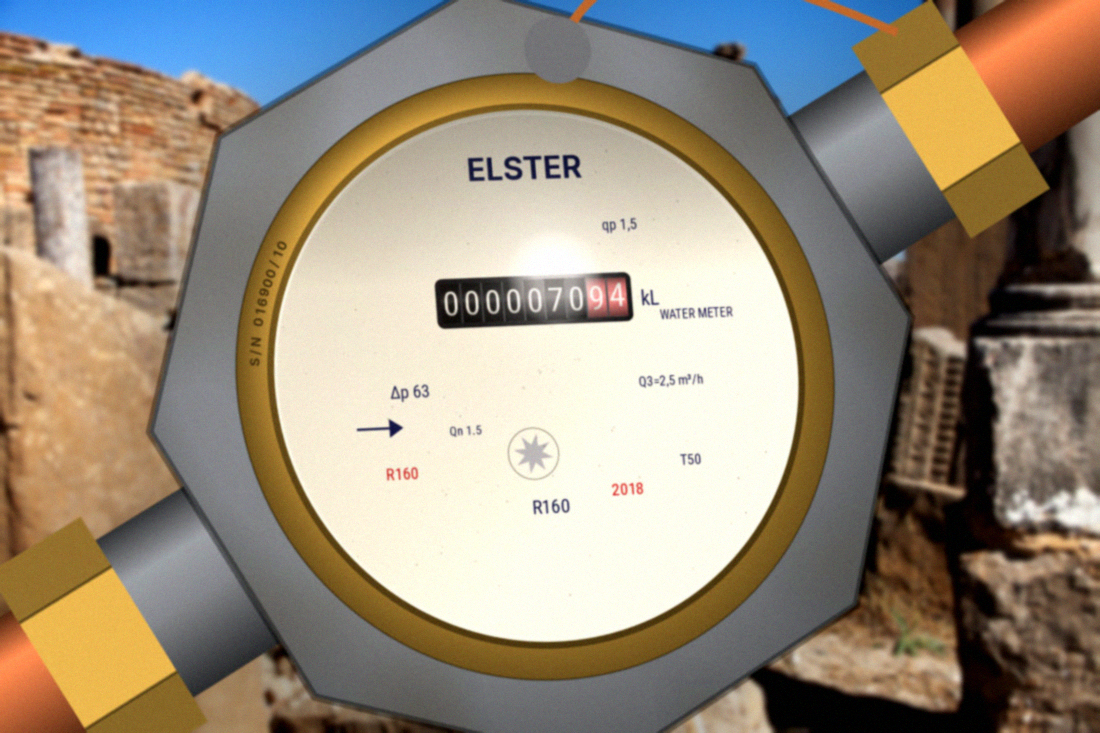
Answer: 70.94kL
